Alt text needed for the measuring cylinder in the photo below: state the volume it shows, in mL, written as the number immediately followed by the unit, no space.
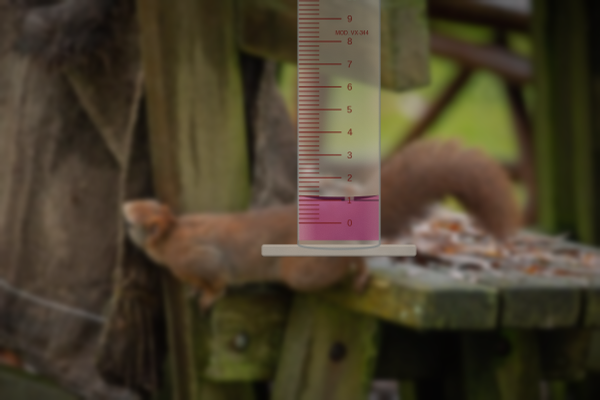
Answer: 1mL
